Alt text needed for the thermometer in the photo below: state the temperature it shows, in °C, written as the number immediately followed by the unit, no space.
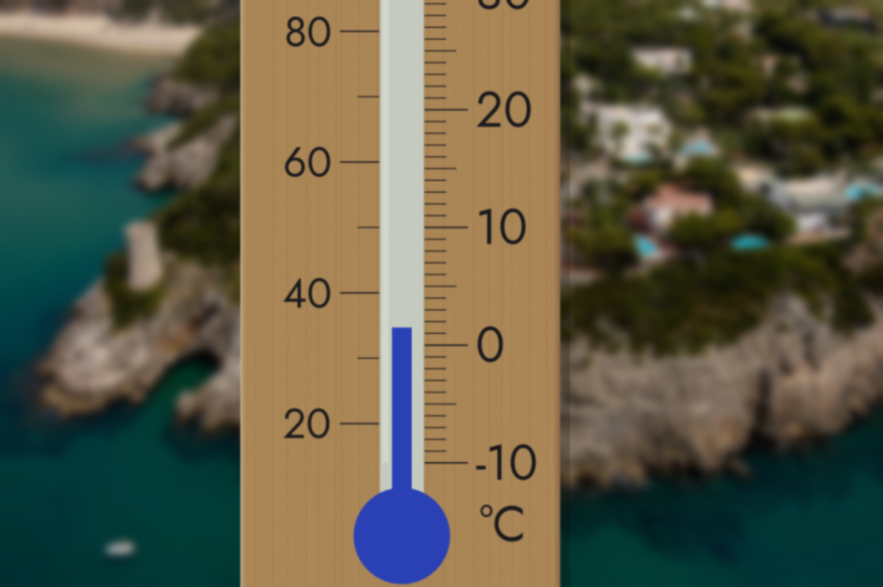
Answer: 1.5°C
